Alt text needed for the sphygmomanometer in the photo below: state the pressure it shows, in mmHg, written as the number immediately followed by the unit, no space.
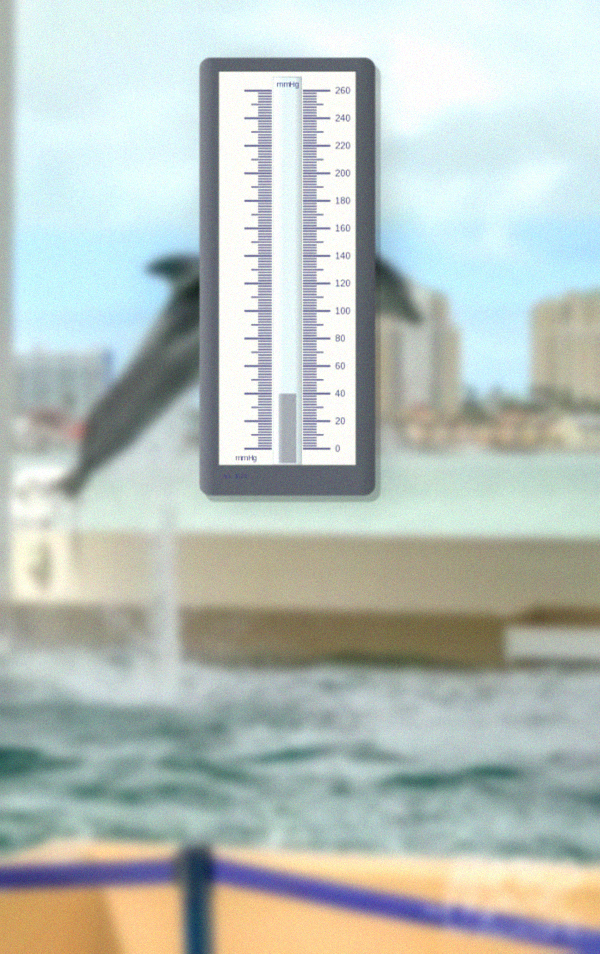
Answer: 40mmHg
